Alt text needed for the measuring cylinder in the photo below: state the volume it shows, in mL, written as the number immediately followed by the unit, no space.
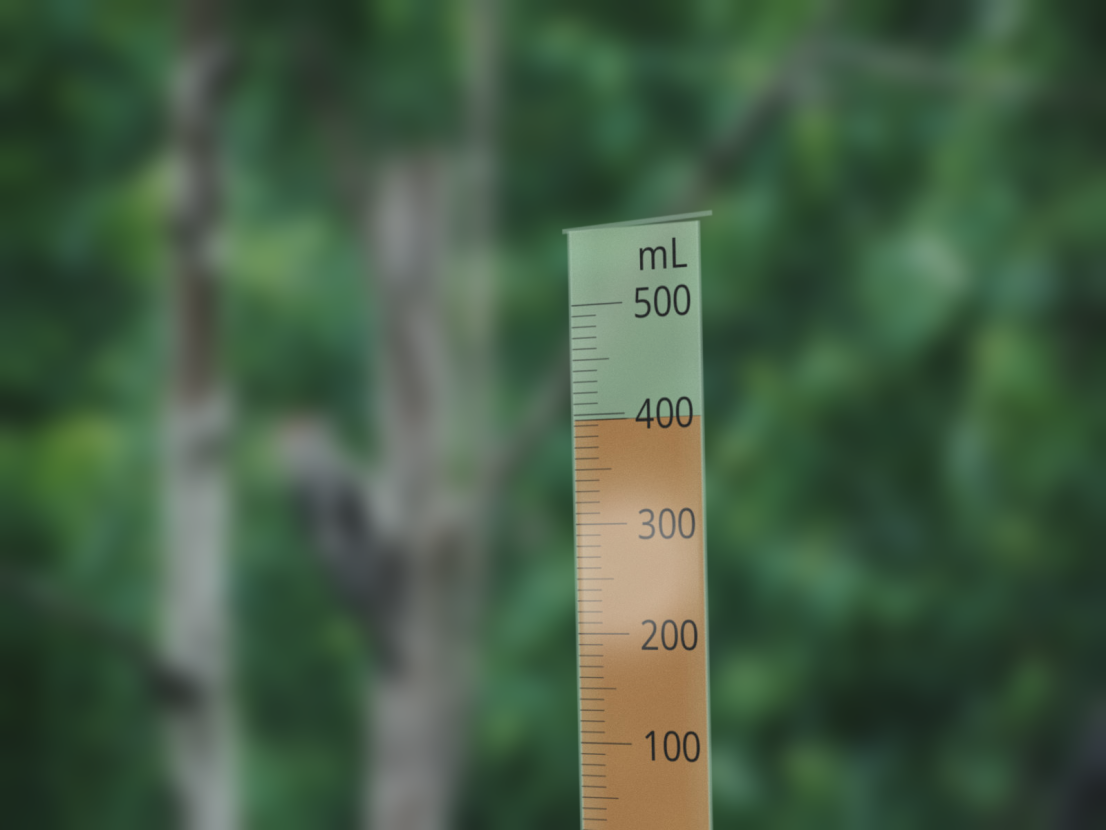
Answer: 395mL
